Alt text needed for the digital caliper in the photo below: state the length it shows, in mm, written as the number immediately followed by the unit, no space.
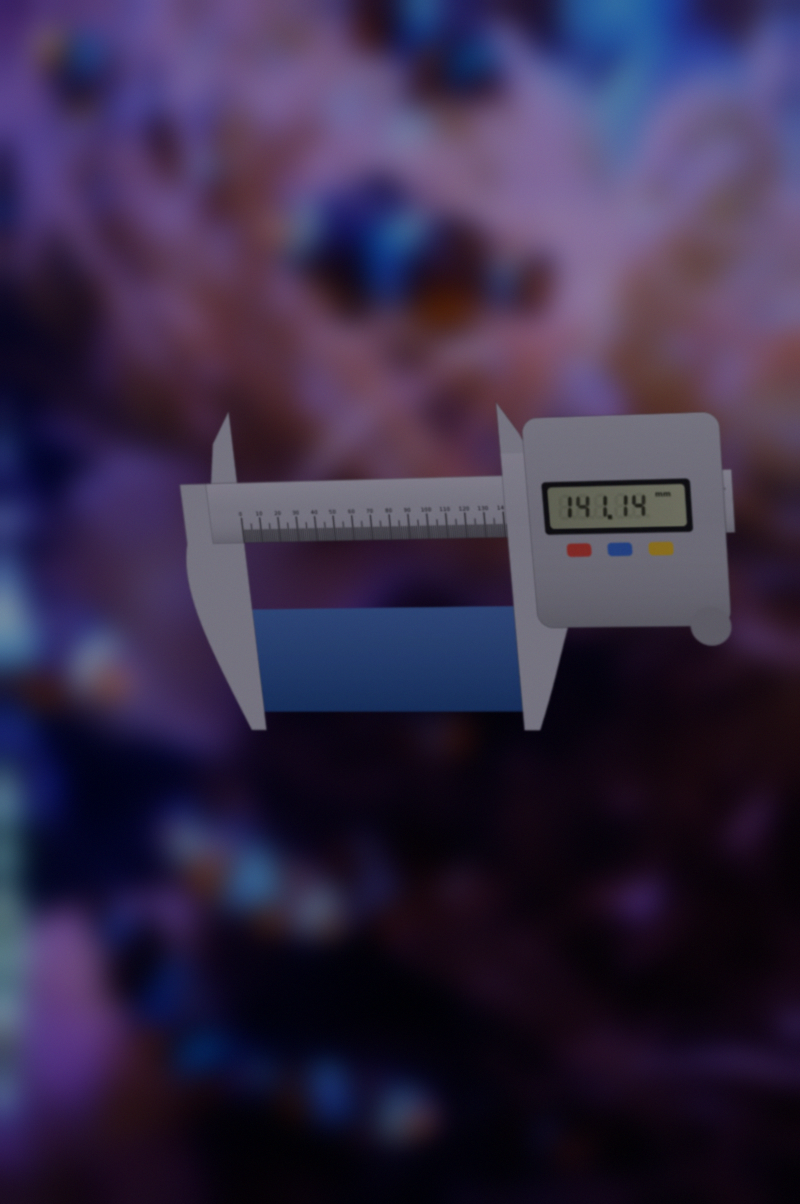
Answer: 141.14mm
